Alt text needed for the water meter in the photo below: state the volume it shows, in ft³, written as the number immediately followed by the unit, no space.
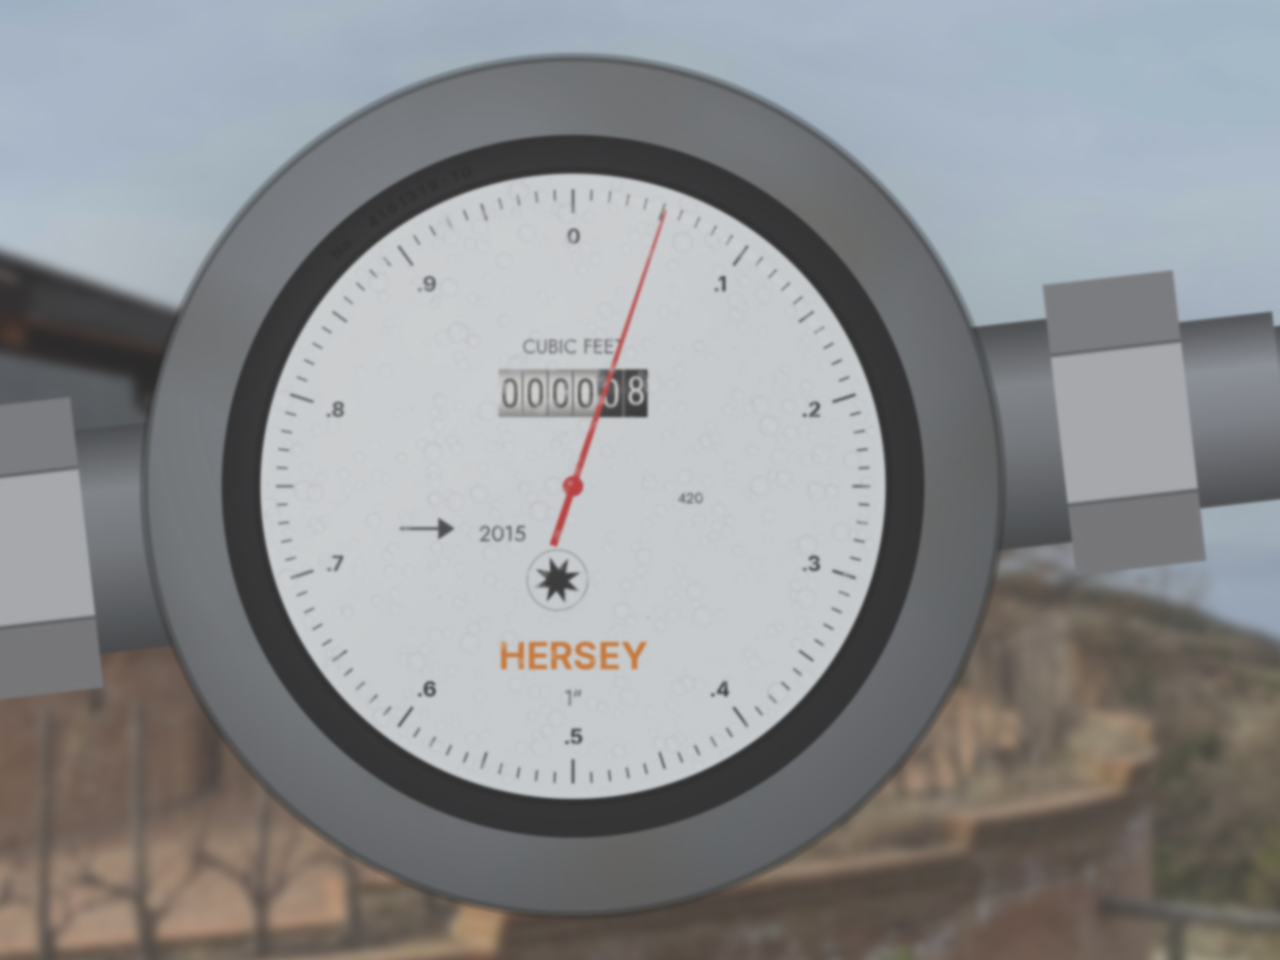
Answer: 8.05ft³
